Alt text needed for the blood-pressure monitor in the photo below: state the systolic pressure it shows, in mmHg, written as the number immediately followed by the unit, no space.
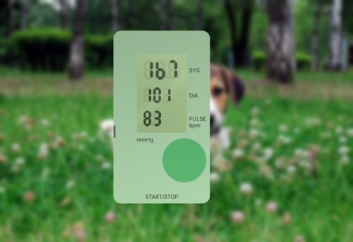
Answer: 167mmHg
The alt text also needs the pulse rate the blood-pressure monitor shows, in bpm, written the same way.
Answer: 83bpm
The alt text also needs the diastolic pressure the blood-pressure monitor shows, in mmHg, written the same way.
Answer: 101mmHg
